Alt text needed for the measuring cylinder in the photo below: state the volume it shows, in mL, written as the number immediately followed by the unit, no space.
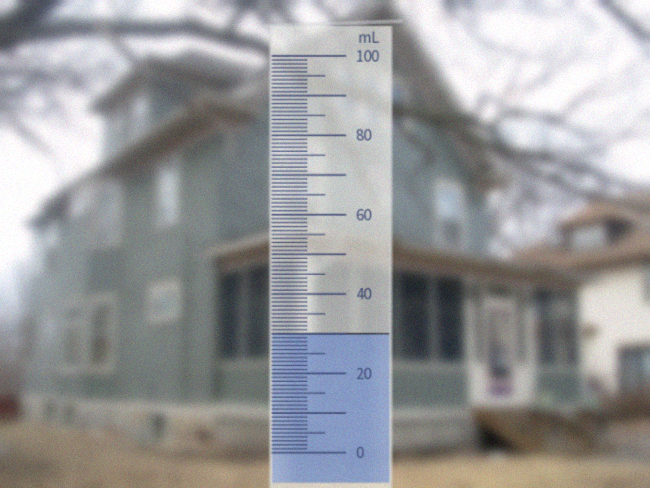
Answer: 30mL
